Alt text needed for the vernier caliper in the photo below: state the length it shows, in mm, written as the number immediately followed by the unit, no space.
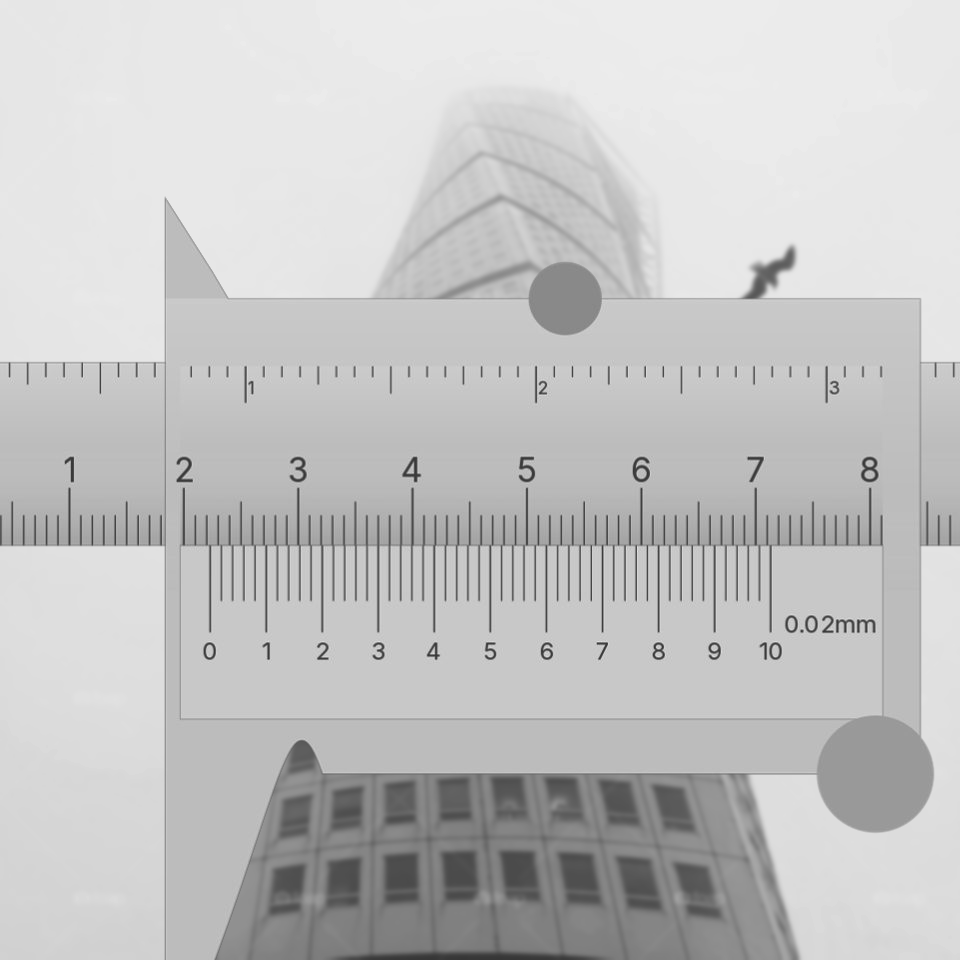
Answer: 22.3mm
